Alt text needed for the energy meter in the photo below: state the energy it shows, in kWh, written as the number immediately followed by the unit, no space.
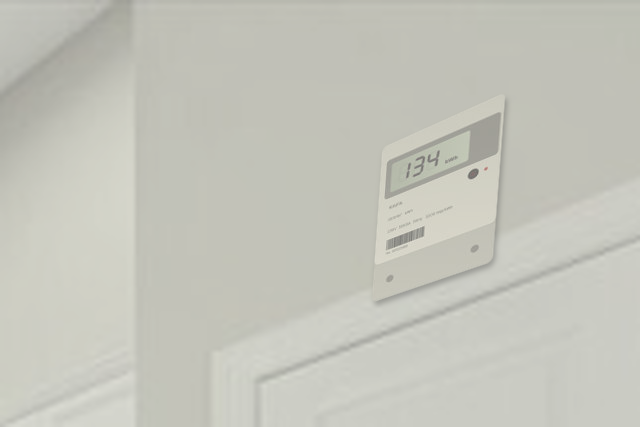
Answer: 134kWh
